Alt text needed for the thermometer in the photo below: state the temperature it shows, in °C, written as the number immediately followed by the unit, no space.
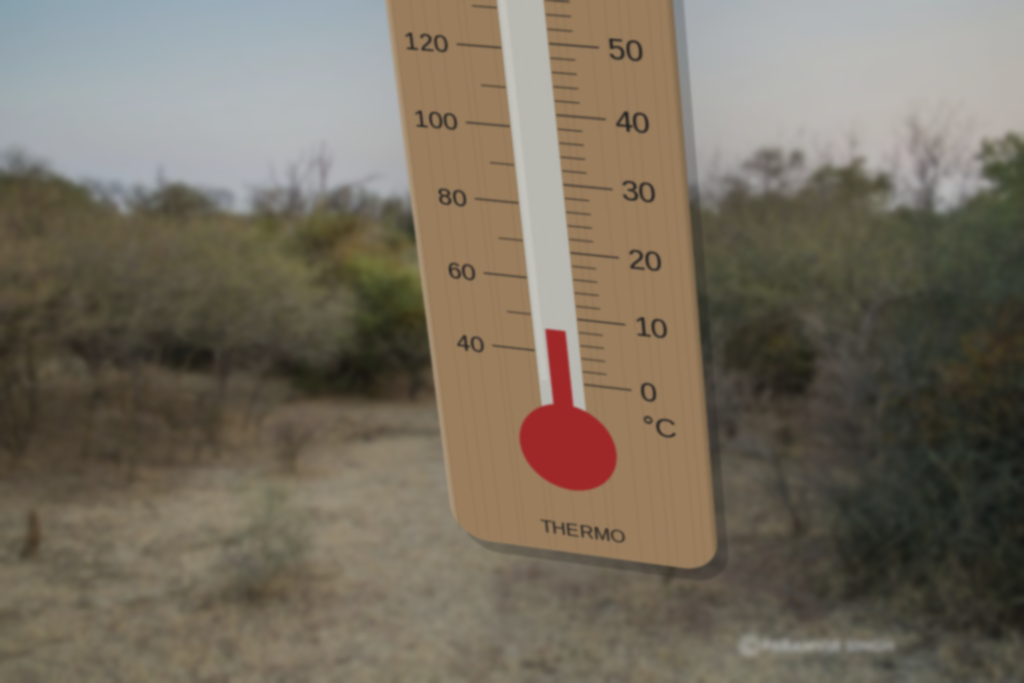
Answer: 8°C
